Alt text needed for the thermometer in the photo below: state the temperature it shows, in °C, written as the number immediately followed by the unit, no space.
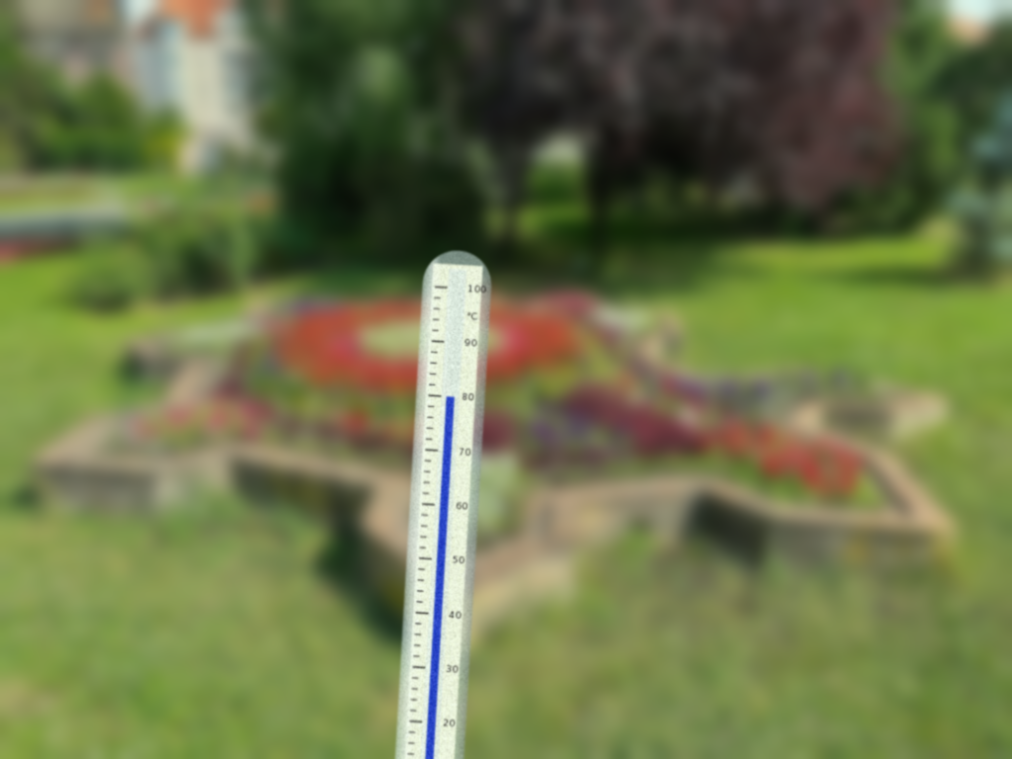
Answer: 80°C
